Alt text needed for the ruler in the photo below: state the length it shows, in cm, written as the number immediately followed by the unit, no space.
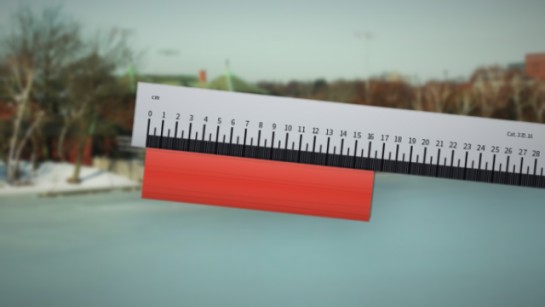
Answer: 16.5cm
